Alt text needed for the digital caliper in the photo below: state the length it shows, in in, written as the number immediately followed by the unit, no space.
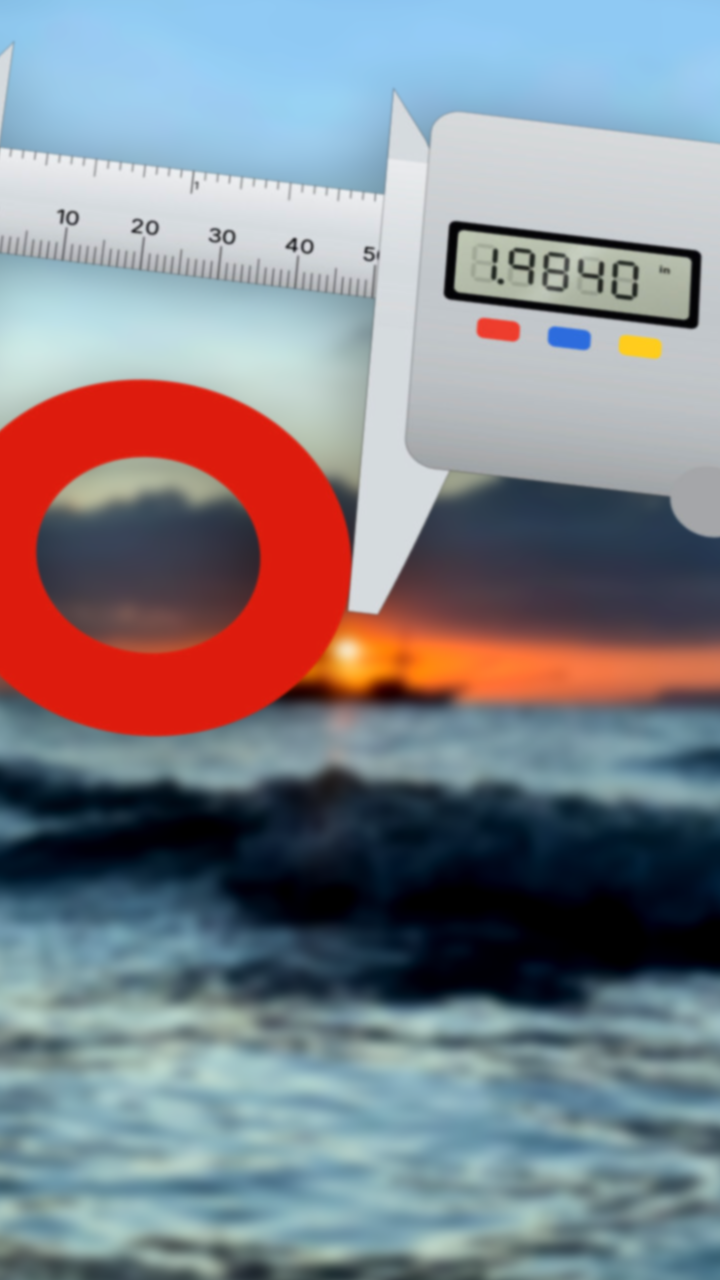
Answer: 1.9840in
